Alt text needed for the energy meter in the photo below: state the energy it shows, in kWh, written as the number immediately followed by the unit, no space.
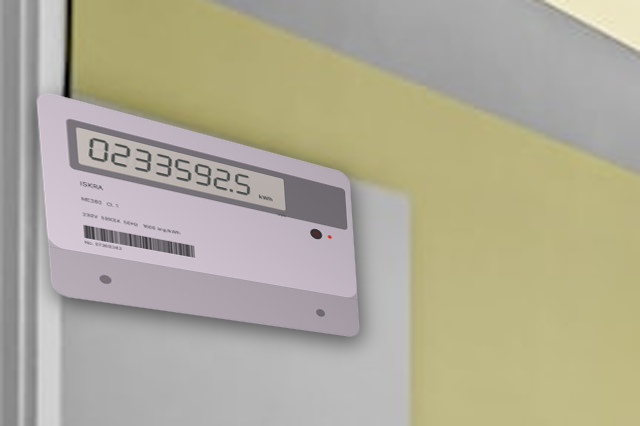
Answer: 233592.5kWh
